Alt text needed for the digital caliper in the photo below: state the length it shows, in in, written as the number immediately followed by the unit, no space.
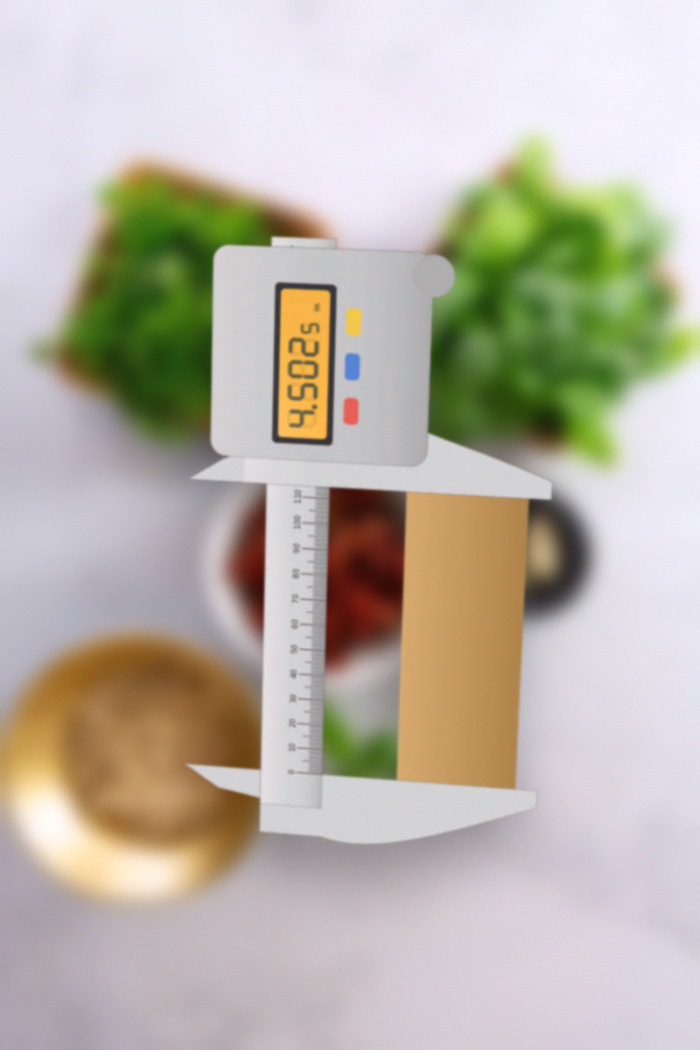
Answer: 4.5025in
